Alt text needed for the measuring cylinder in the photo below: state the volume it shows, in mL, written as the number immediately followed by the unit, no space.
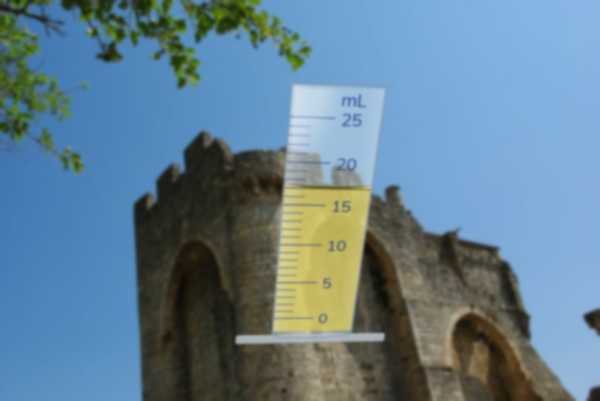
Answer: 17mL
